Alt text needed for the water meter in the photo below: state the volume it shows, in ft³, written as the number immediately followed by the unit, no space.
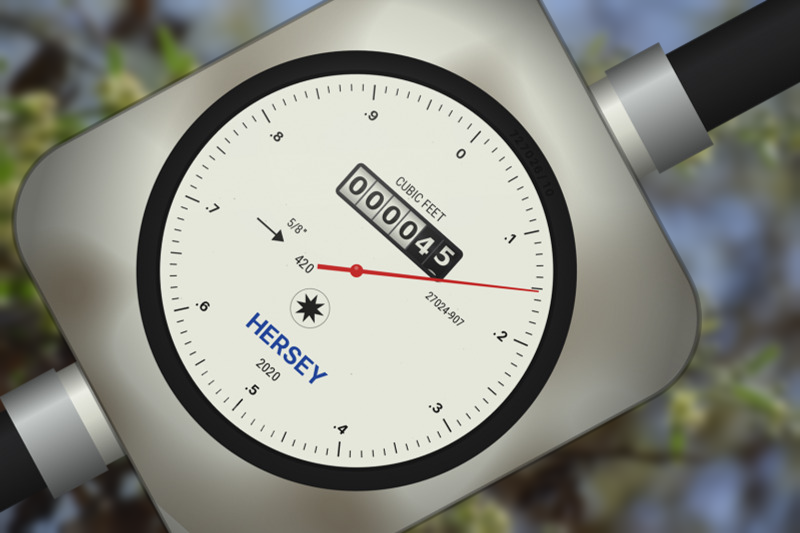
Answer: 45.15ft³
